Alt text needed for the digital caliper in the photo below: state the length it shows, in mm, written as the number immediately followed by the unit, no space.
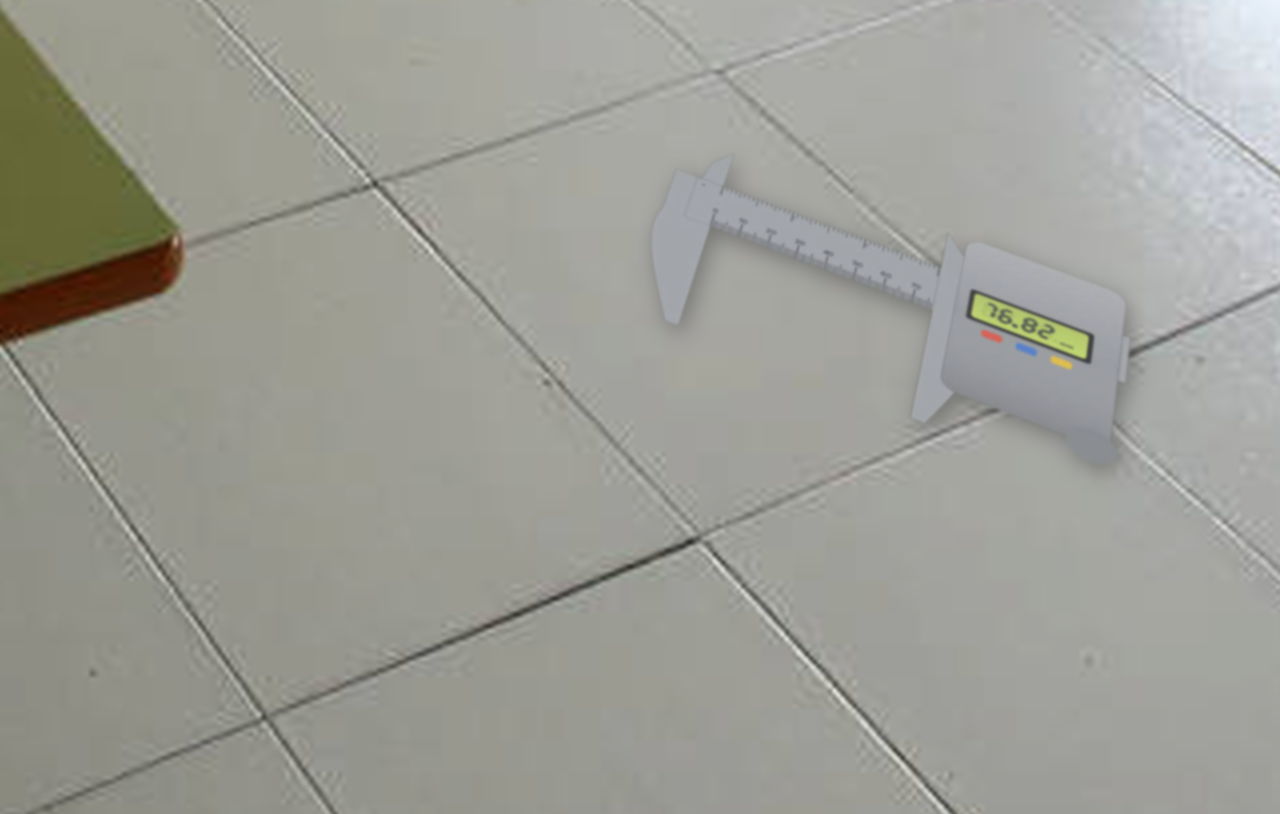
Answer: 76.82mm
